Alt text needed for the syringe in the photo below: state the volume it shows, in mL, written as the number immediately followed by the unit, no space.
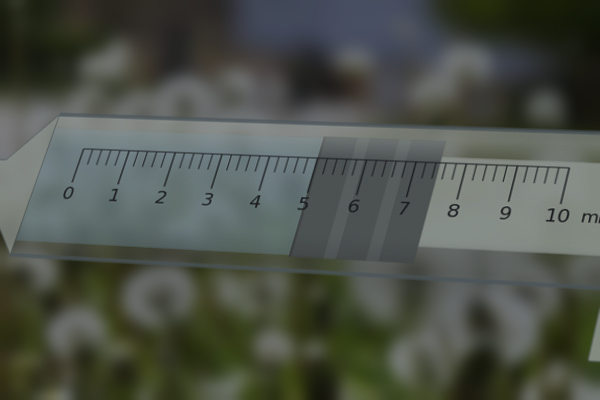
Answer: 5mL
